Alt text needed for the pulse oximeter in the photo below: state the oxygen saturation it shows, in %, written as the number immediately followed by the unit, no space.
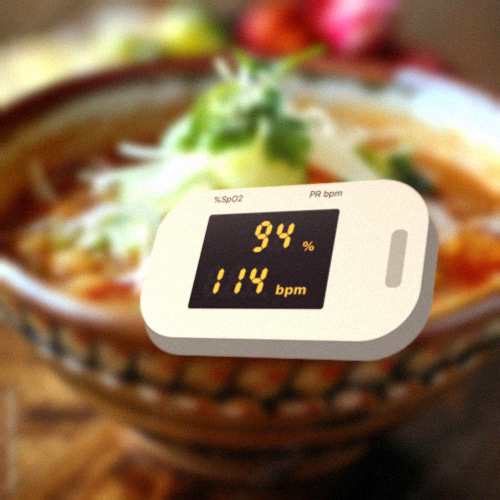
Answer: 94%
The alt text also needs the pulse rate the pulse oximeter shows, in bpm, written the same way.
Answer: 114bpm
